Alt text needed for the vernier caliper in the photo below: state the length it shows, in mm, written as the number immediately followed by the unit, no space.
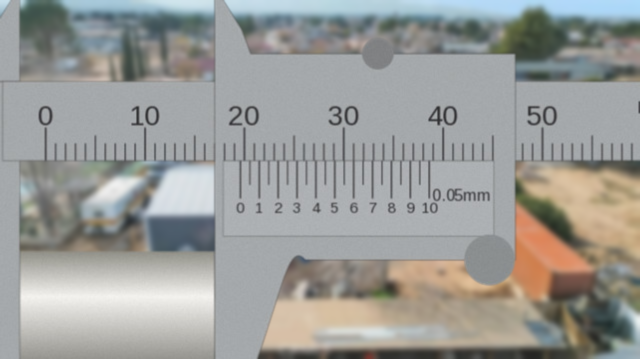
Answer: 19.6mm
